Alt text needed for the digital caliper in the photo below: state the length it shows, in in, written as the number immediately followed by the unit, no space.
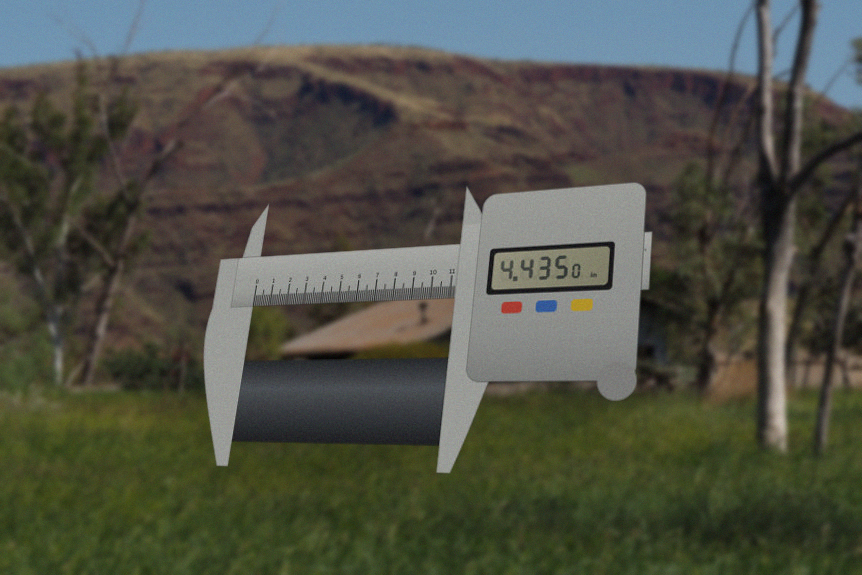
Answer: 4.4350in
